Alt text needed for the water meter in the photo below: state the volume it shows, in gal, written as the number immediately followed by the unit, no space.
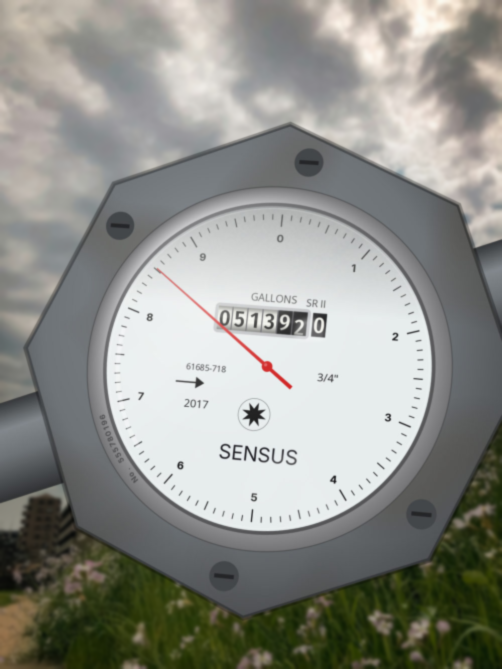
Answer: 513918.5gal
